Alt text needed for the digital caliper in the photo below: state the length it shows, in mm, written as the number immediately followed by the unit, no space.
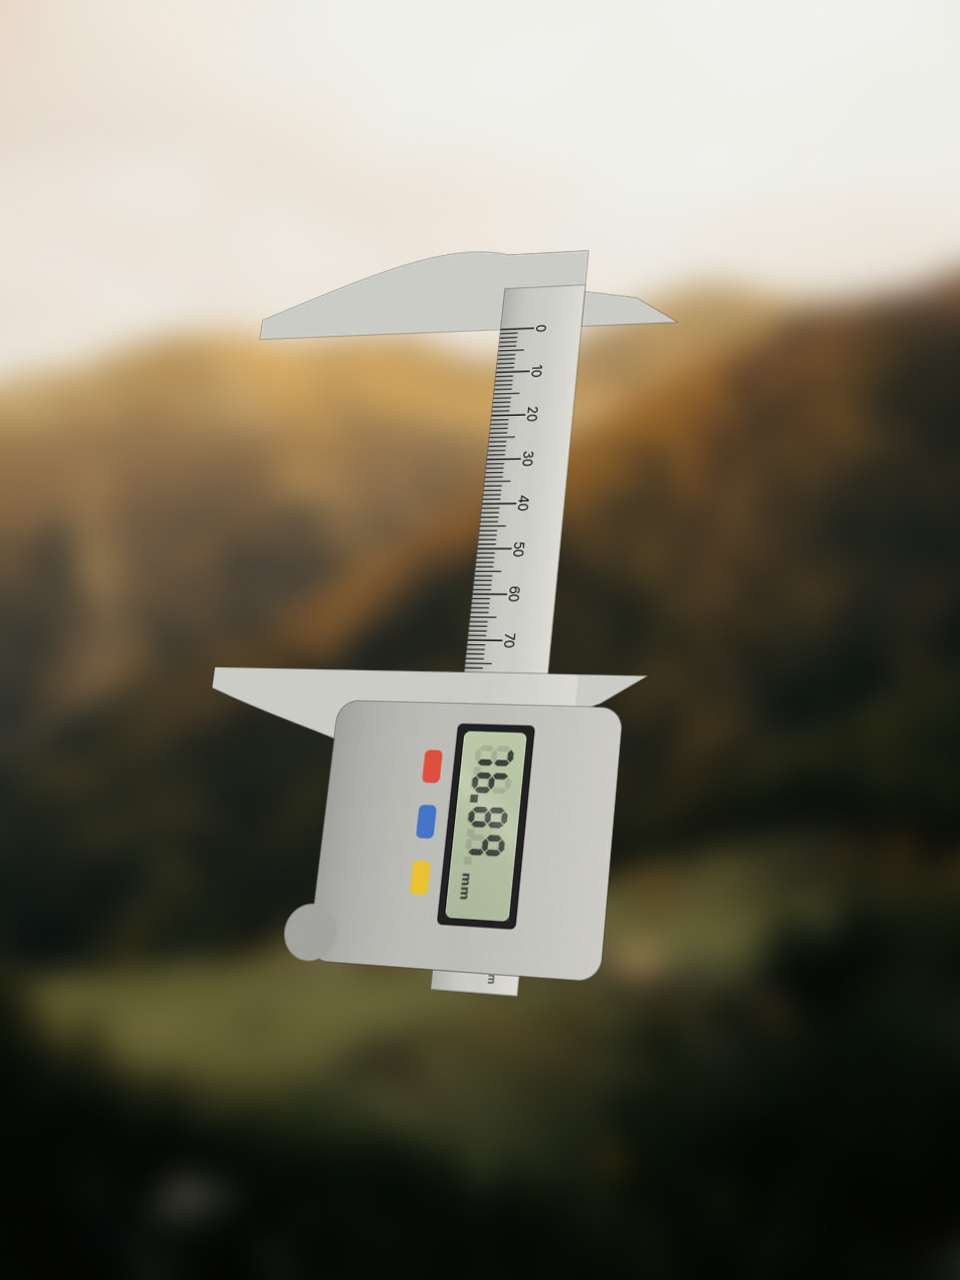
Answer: 76.89mm
